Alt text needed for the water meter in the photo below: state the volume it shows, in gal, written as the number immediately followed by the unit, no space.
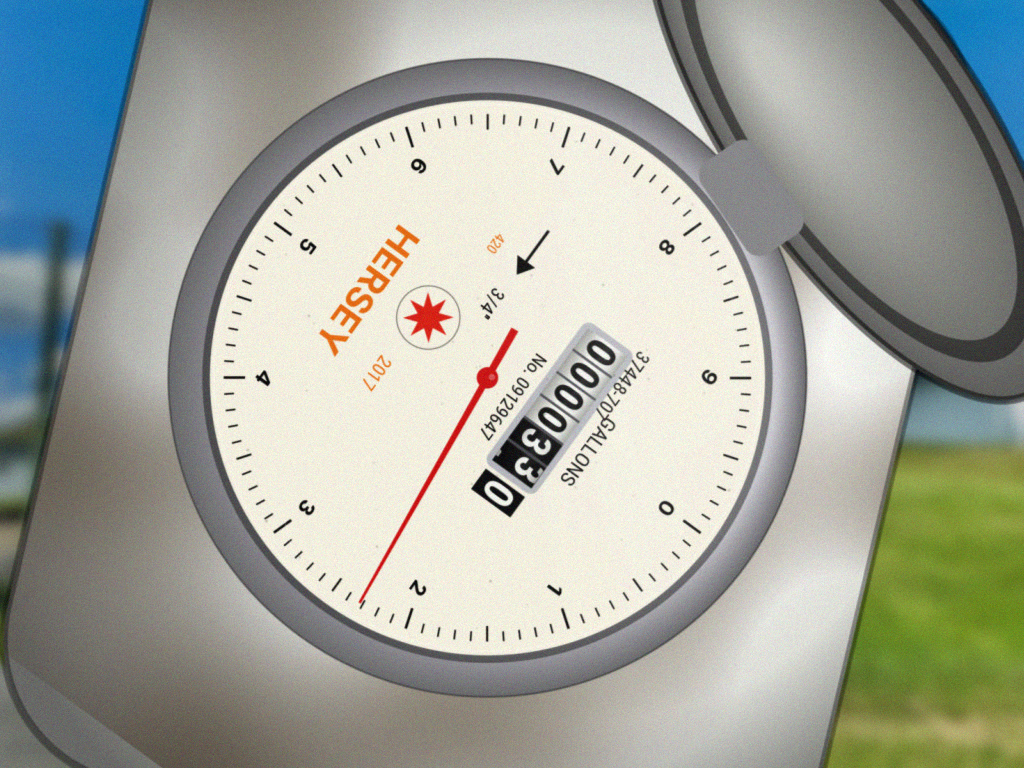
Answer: 332.3gal
